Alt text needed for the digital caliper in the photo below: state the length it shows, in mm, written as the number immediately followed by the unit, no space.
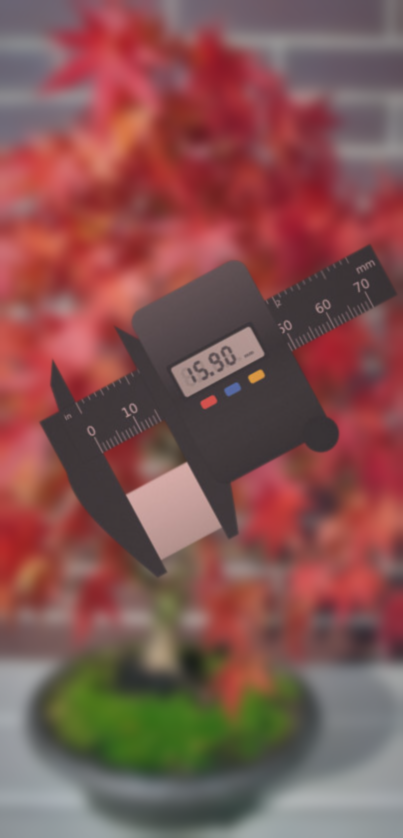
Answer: 15.90mm
